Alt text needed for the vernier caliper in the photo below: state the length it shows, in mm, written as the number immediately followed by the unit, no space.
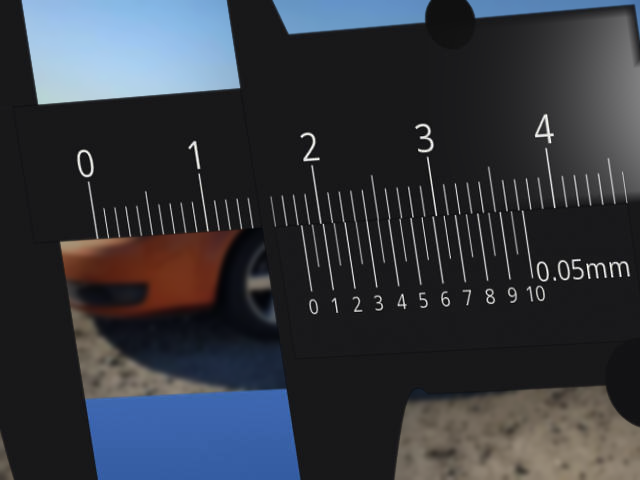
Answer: 18.3mm
